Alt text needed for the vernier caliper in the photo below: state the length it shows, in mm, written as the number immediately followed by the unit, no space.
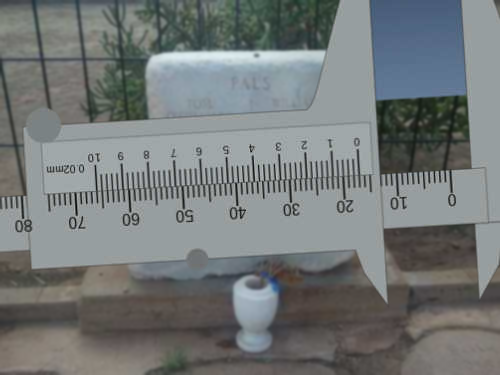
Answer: 17.0mm
